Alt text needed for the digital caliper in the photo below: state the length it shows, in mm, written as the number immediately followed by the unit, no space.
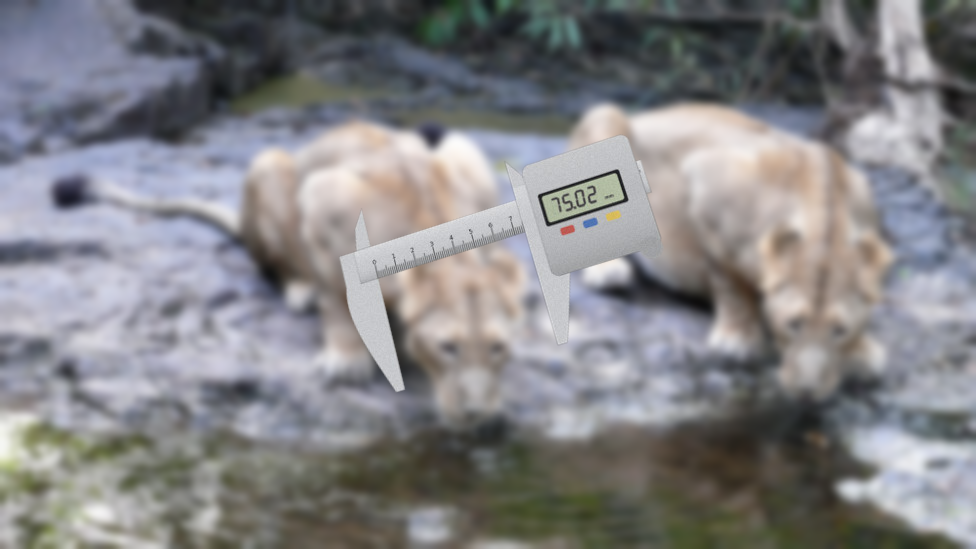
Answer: 75.02mm
